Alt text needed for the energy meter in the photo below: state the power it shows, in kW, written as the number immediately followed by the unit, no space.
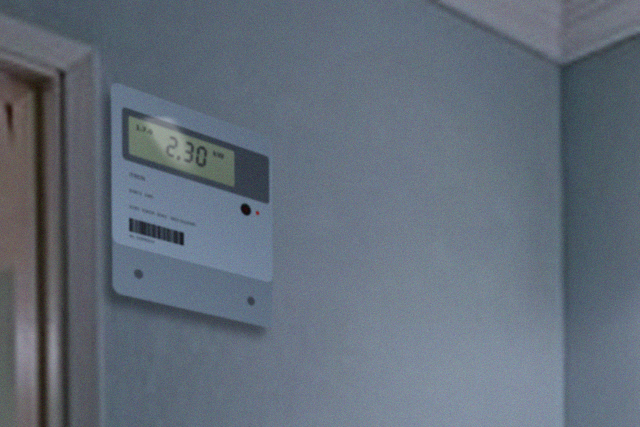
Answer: 2.30kW
